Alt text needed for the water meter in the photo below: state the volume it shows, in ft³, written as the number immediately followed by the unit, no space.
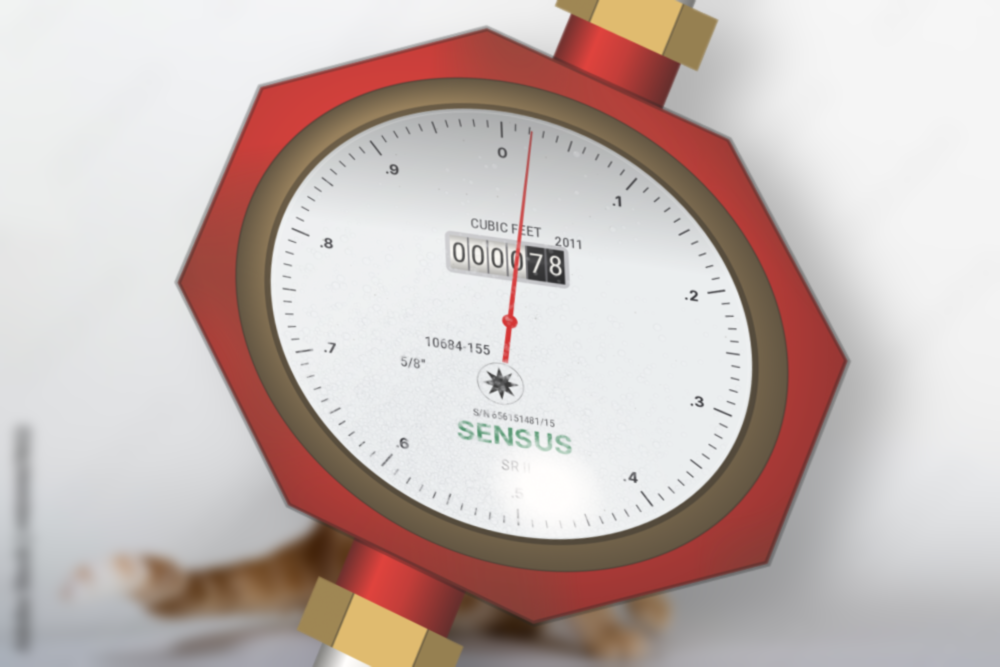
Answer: 78.02ft³
